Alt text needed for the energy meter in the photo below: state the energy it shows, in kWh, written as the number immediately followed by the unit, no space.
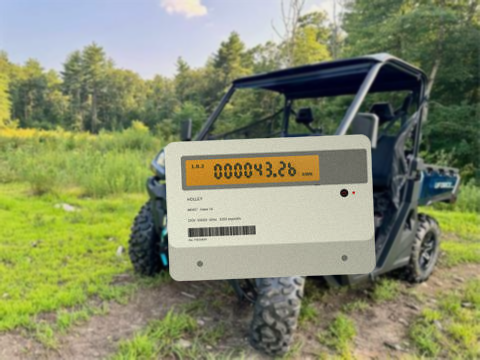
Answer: 43.26kWh
